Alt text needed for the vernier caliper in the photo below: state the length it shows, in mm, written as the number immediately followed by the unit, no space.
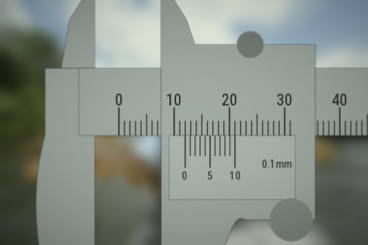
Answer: 12.0mm
